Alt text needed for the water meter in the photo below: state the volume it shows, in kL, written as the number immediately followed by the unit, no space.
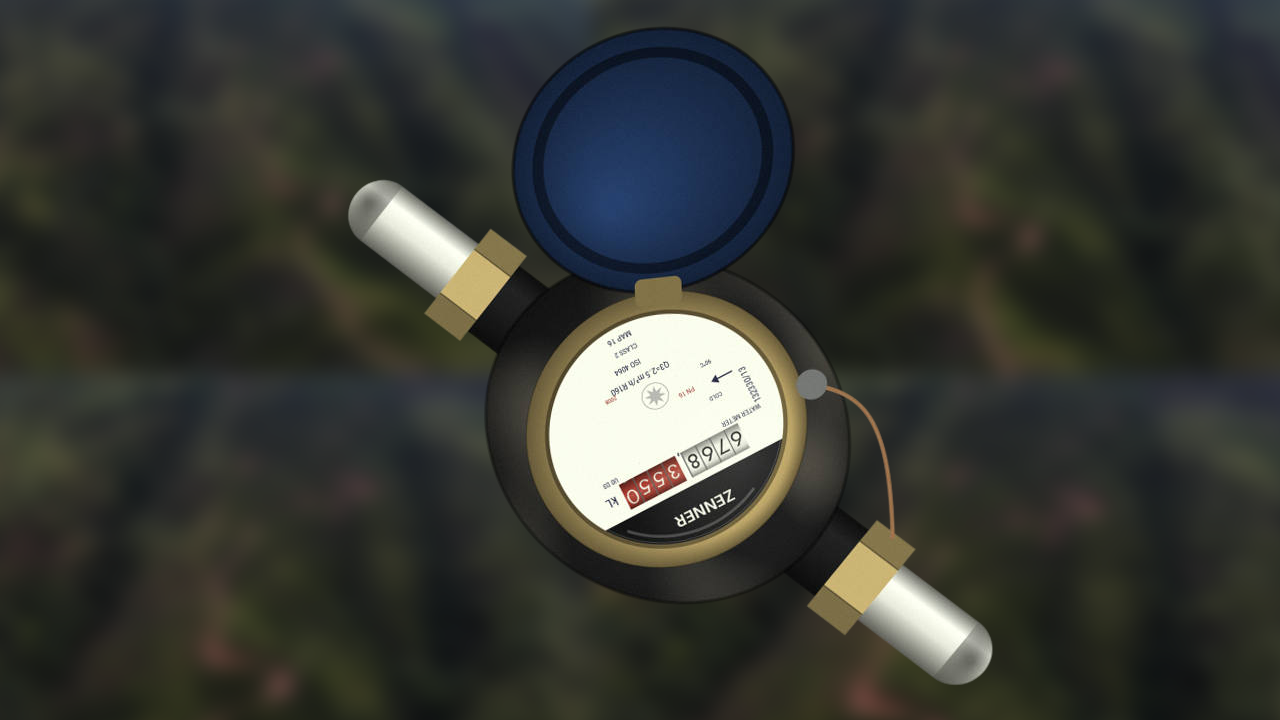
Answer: 6768.3550kL
